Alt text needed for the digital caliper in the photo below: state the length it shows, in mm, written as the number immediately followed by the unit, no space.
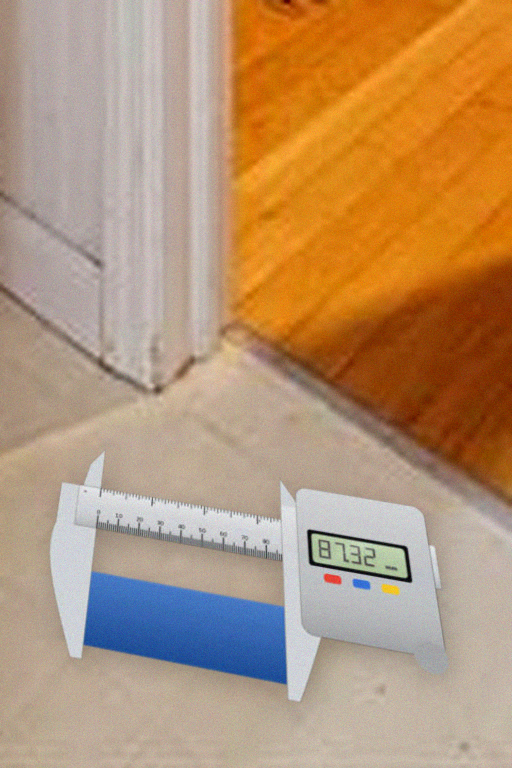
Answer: 87.32mm
